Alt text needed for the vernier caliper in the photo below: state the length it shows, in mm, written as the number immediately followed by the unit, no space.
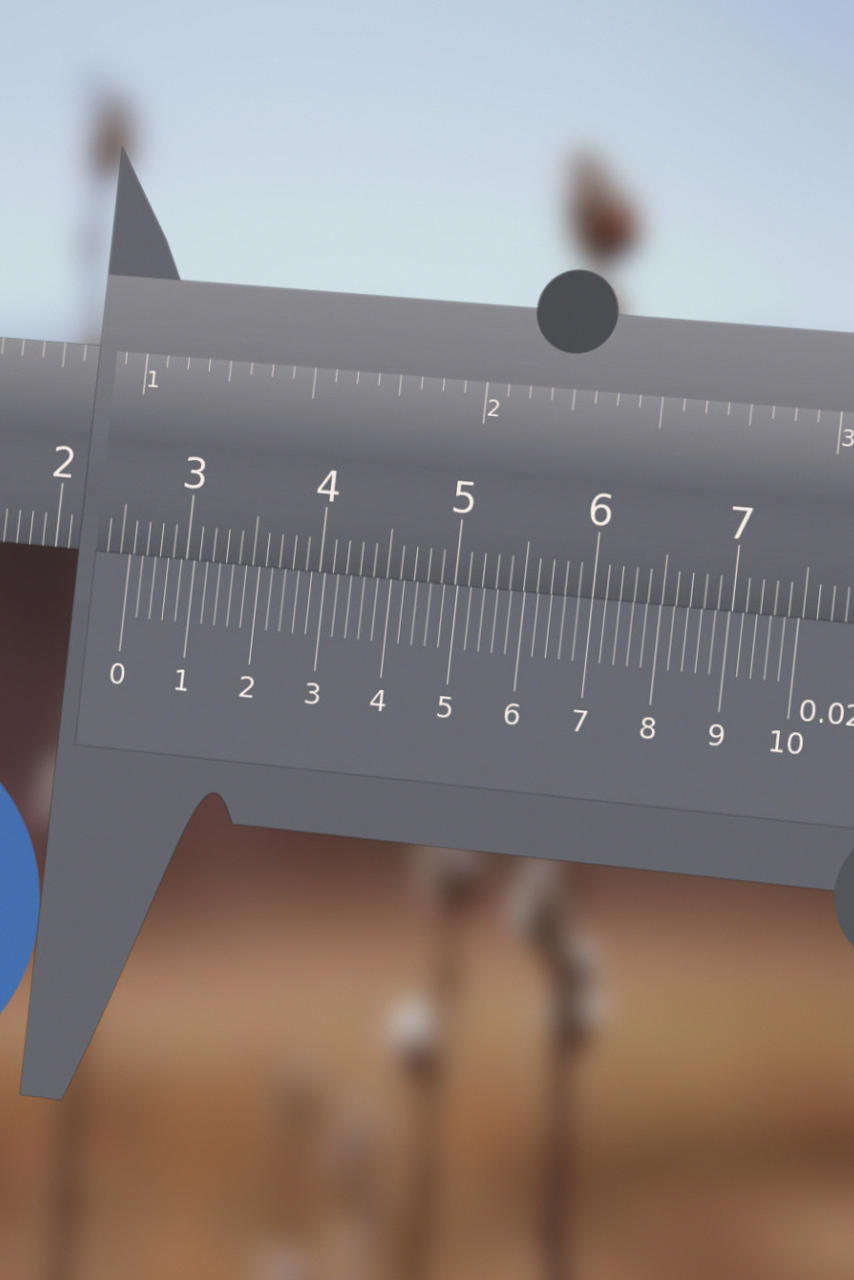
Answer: 25.7mm
